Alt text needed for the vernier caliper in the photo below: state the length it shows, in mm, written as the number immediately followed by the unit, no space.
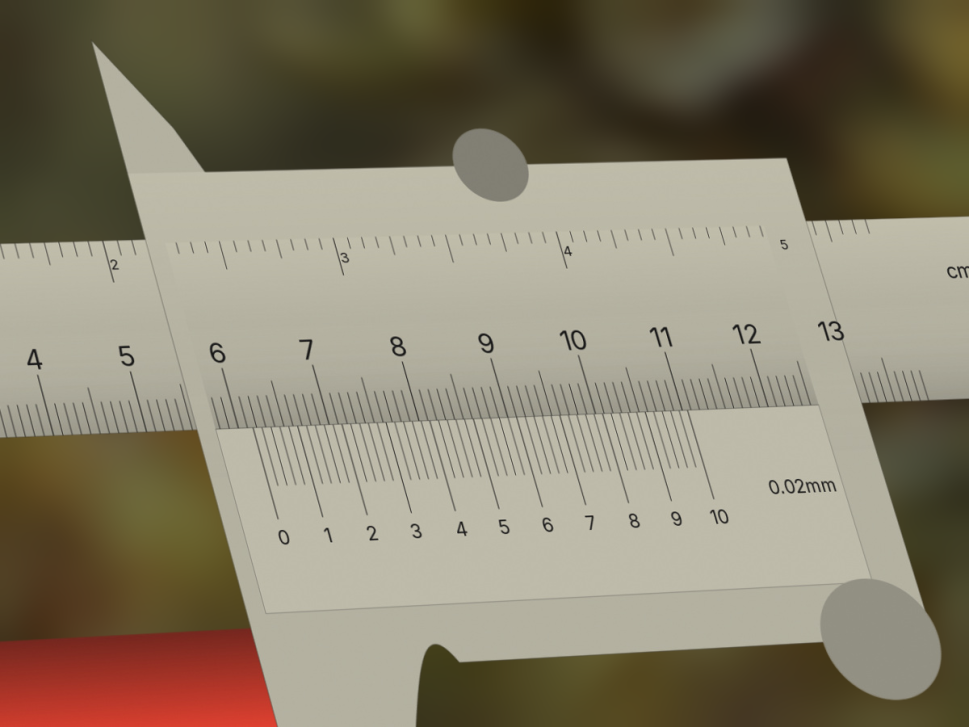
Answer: 61.6mm
